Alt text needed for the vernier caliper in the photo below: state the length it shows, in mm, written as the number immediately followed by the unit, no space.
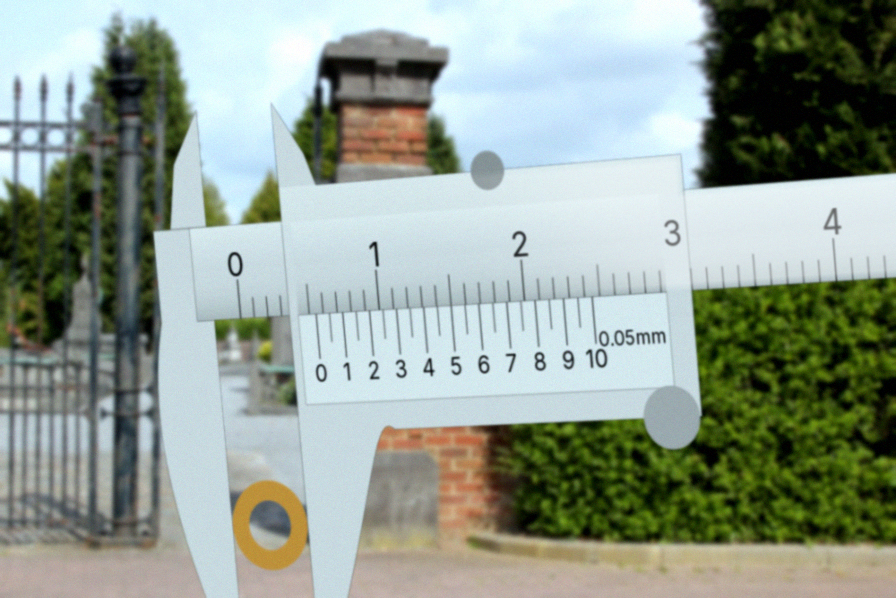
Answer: 5.5mm
